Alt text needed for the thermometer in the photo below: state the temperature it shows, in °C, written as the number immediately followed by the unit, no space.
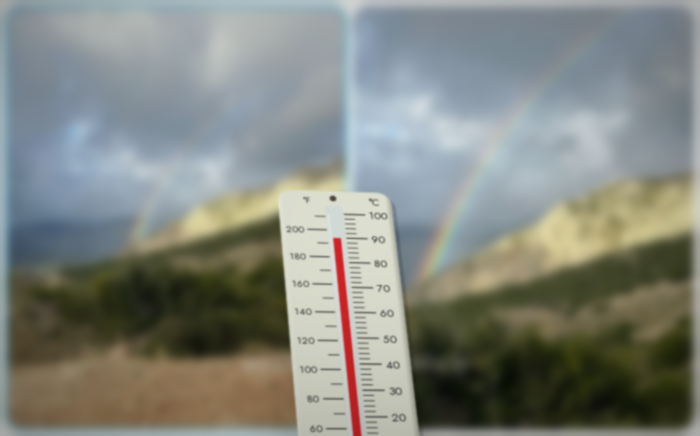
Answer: 90°C
